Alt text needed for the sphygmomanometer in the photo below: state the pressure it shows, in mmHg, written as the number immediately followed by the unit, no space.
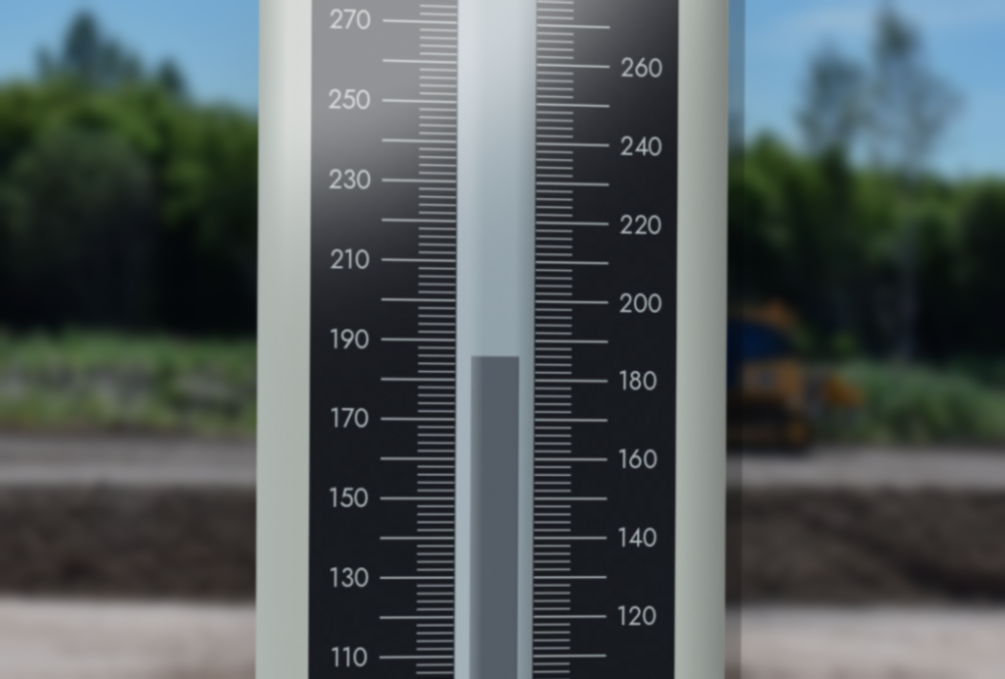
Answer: 186mmHg
